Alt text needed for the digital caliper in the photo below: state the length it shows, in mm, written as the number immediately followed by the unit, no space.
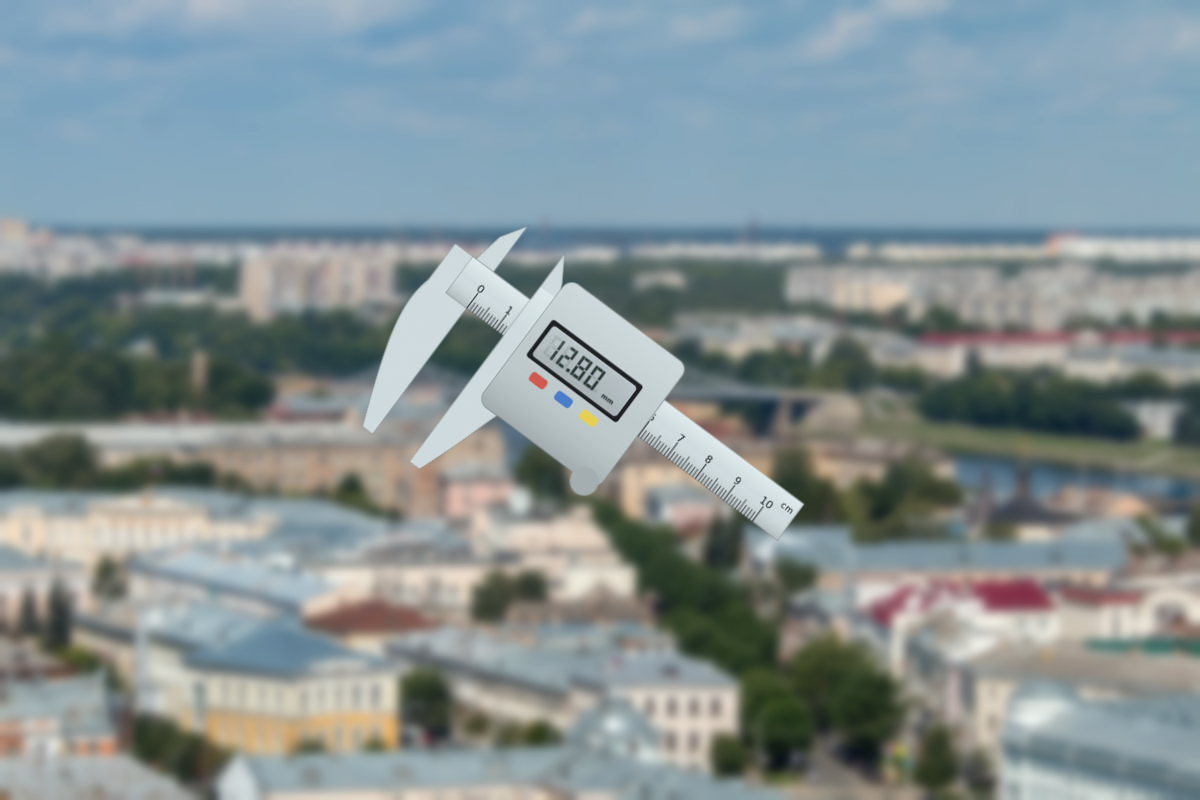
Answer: 12.80mm
